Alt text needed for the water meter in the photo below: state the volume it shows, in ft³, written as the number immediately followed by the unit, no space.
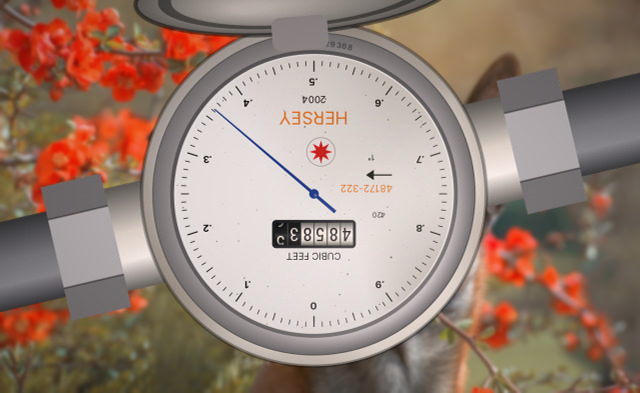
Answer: 485835.36ft³
